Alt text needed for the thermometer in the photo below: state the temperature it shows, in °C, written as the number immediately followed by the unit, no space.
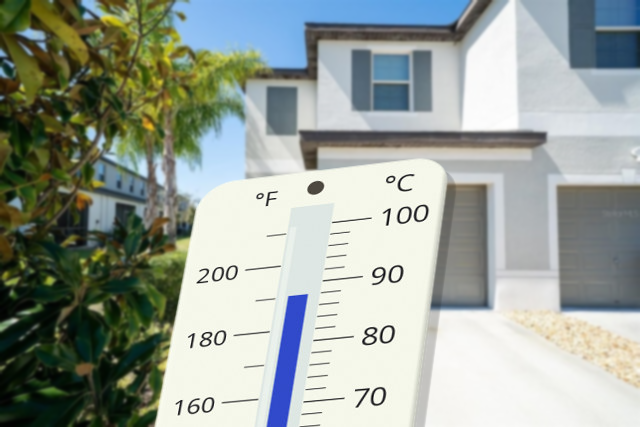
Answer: 88°C
